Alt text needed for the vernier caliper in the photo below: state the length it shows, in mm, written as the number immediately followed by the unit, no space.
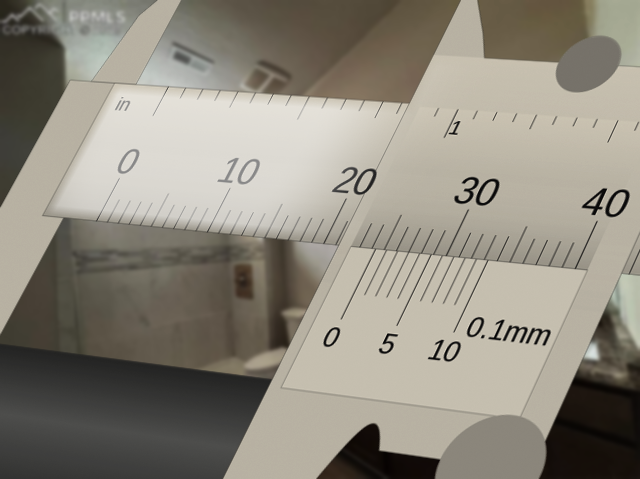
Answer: 24.3mm
